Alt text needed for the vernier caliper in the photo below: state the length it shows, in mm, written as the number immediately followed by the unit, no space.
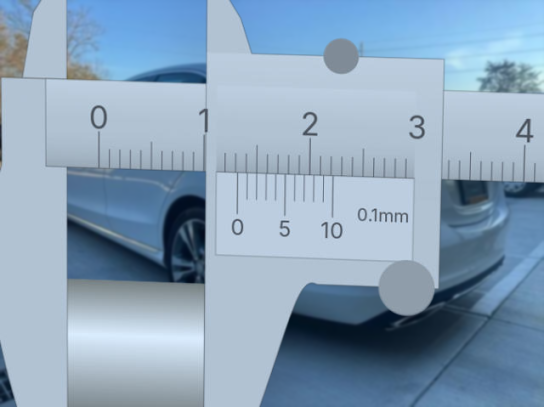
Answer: 13.2mm
